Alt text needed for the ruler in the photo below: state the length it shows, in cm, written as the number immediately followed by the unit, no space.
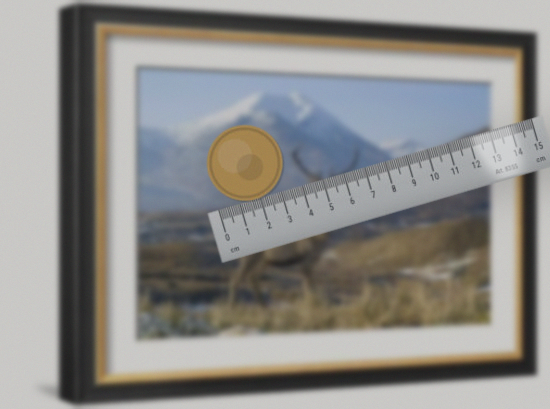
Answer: 3.5cm
